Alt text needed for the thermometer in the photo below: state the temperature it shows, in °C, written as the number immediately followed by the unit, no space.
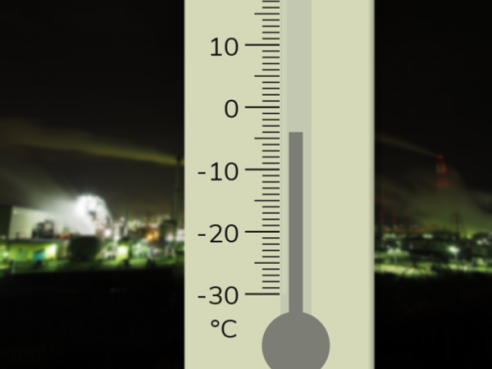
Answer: -4°C
